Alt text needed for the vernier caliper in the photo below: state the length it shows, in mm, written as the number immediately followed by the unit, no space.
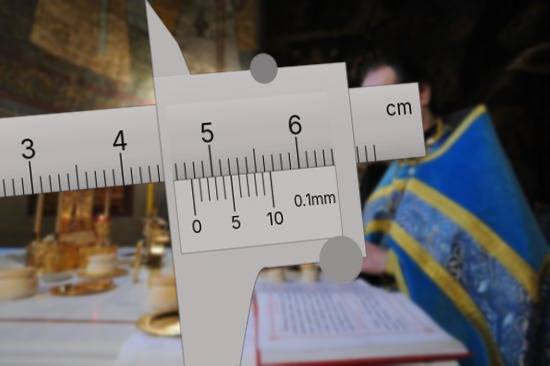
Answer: 47.6mm
